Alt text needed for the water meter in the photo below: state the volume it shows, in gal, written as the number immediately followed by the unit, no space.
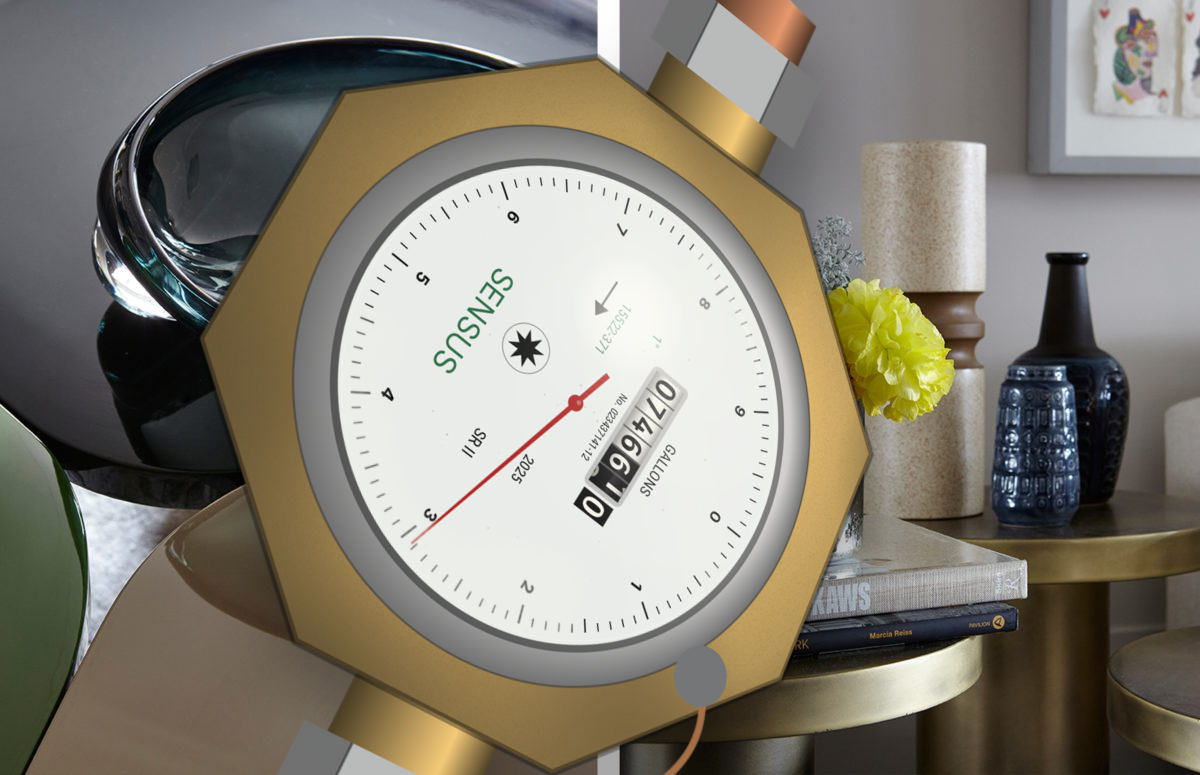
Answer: 746612.9gal
